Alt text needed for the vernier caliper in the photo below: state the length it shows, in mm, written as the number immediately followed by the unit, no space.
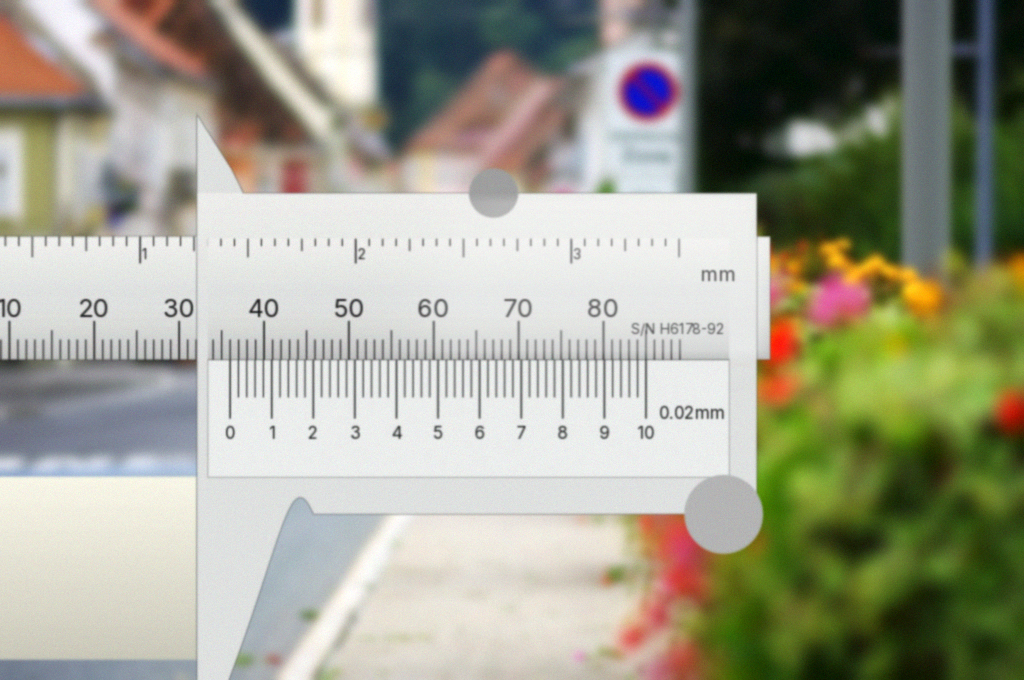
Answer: 36.0mm
